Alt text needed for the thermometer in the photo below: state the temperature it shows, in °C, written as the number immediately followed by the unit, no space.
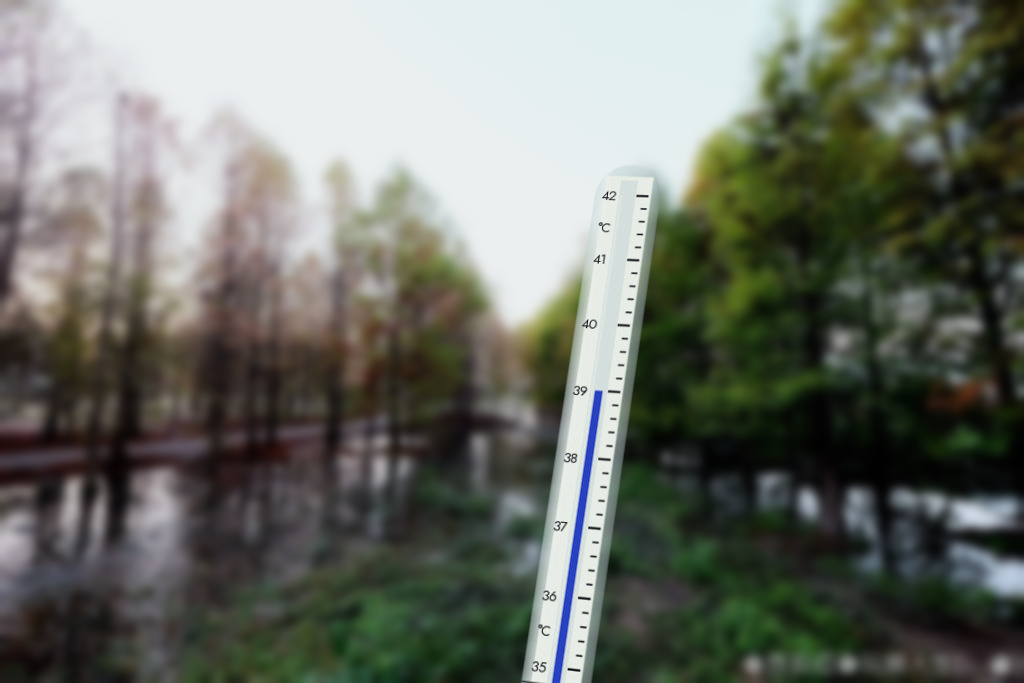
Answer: 39°C
